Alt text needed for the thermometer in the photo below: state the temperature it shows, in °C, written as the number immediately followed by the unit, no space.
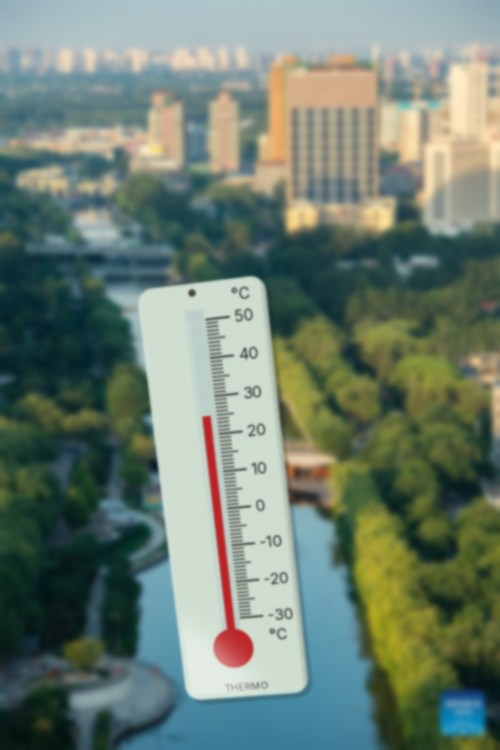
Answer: 25°C
